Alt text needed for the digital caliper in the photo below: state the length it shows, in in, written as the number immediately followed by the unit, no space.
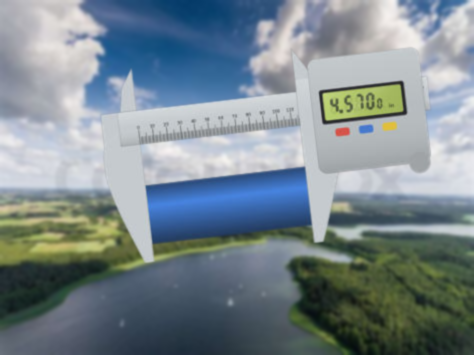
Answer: 4.5700in
